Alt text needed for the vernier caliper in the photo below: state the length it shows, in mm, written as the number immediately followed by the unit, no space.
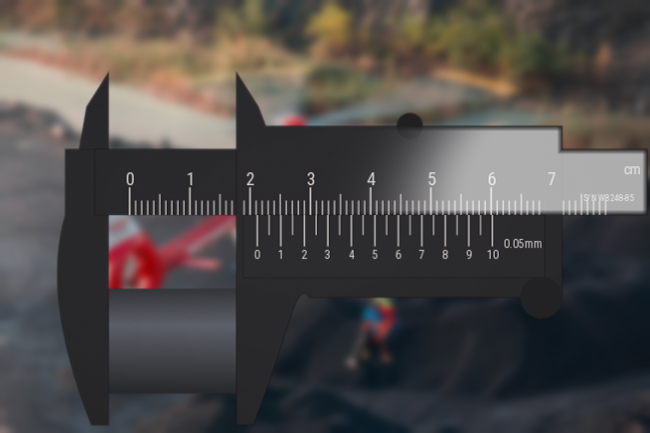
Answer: 21.2mm
